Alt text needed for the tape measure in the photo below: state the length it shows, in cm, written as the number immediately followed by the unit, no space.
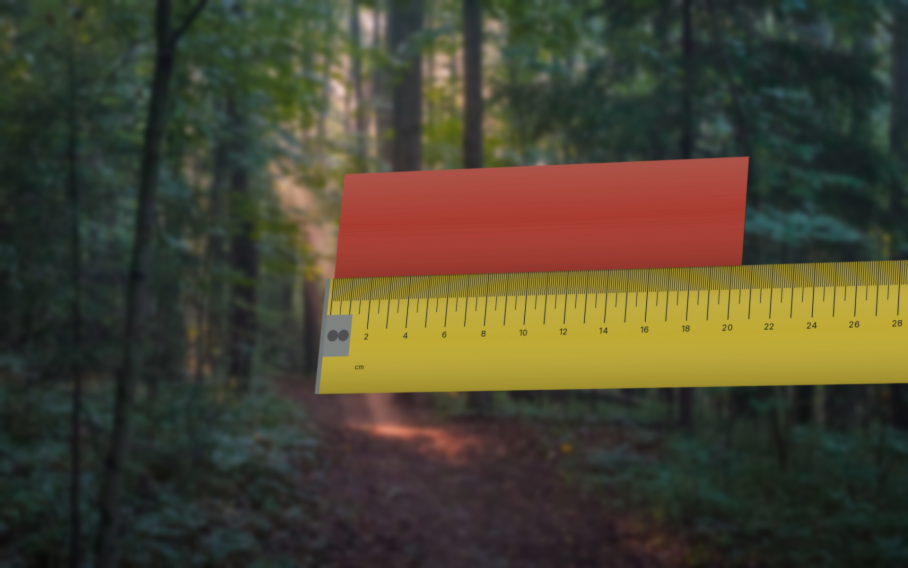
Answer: 20.5cm
